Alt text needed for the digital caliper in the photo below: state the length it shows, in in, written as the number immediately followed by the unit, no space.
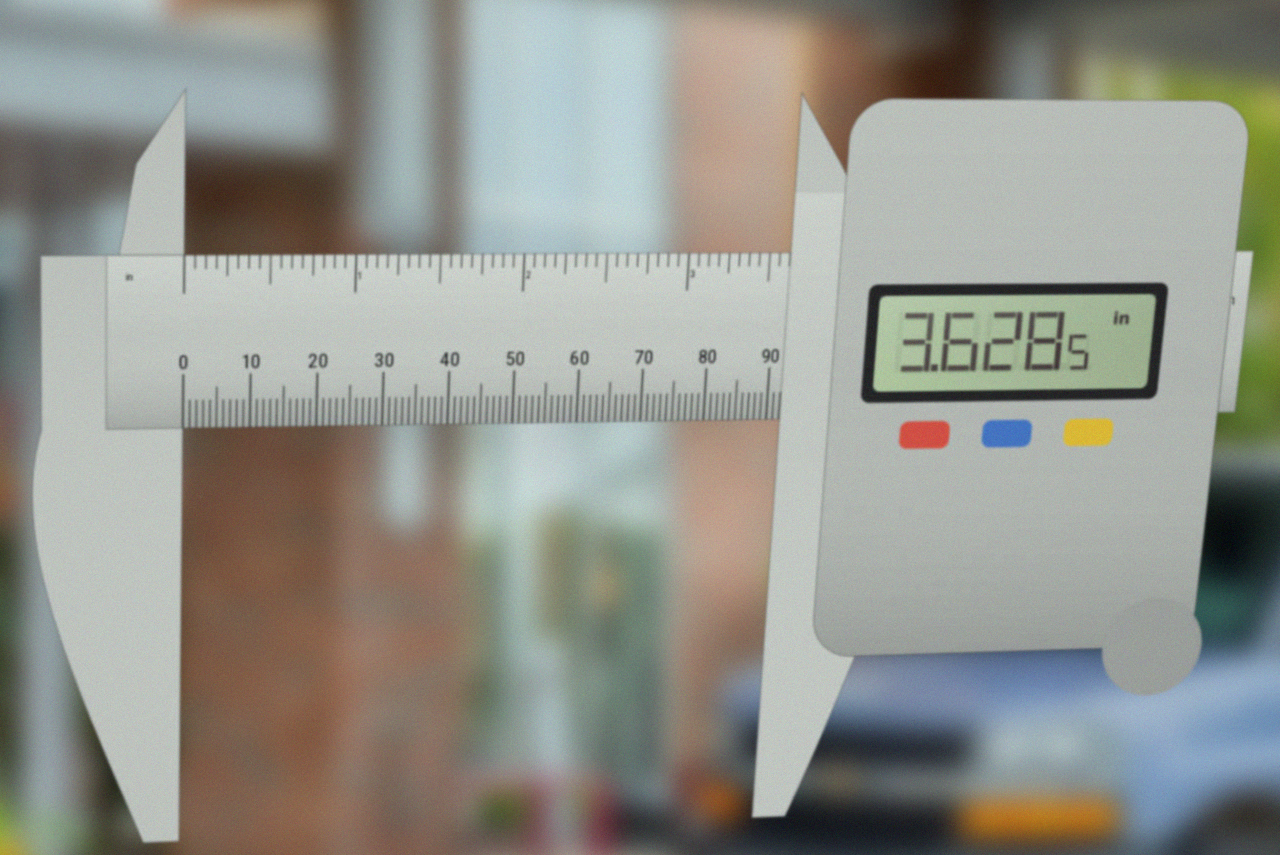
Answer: 3.6285in
